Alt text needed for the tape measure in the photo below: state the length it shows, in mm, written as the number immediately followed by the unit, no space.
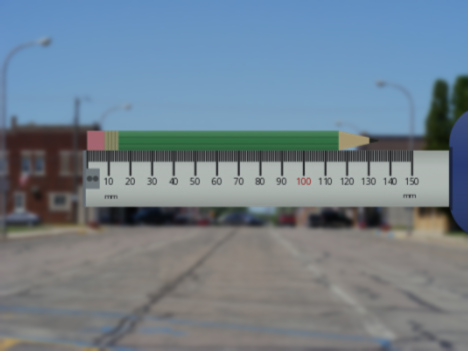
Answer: 135mm
